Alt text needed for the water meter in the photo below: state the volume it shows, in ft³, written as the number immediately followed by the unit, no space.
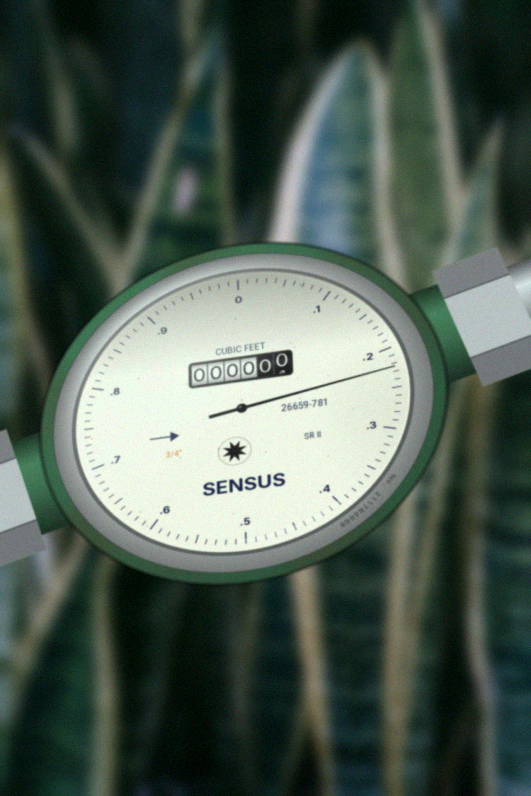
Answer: 0.22ft³
